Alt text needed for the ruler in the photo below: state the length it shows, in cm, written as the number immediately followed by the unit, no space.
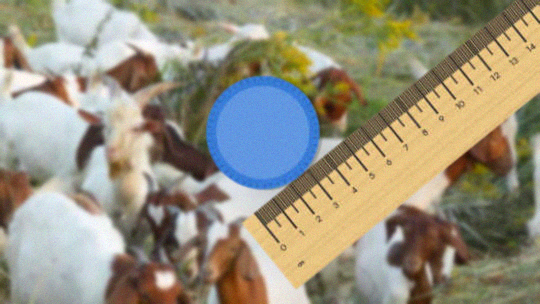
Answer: 5cm
